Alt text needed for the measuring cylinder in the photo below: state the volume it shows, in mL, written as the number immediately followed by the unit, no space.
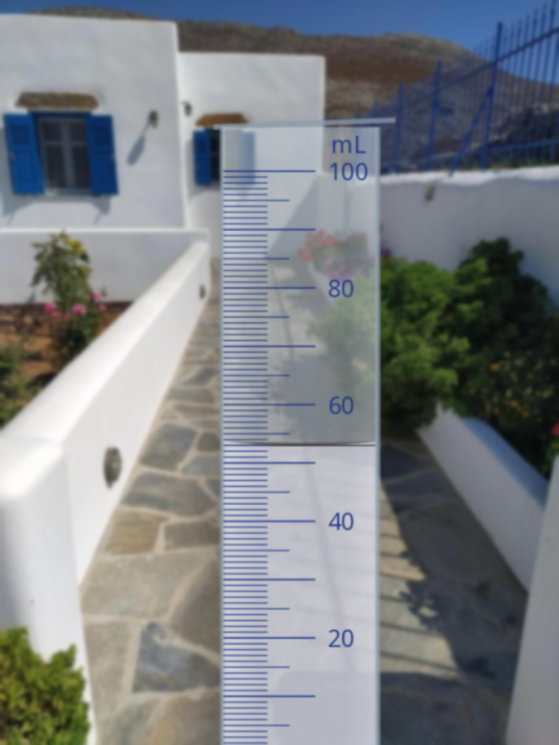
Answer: 53mL
